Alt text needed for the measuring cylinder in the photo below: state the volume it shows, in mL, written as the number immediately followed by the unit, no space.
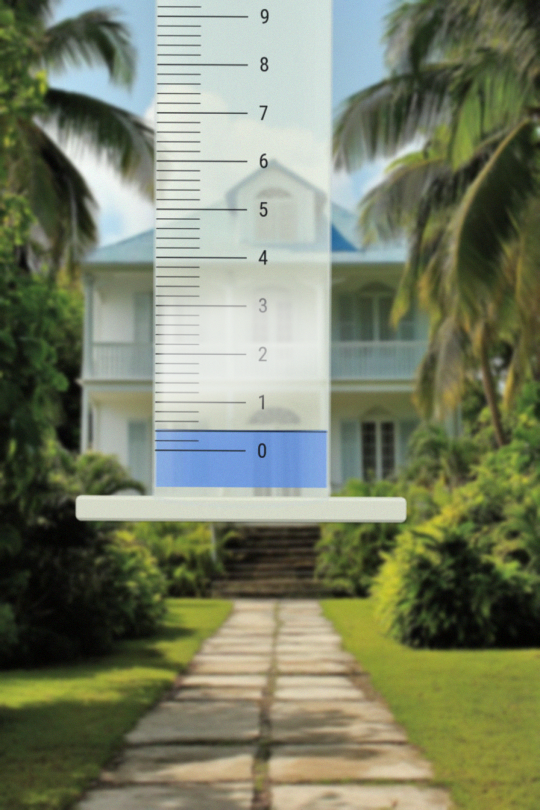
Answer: 0.4mL
